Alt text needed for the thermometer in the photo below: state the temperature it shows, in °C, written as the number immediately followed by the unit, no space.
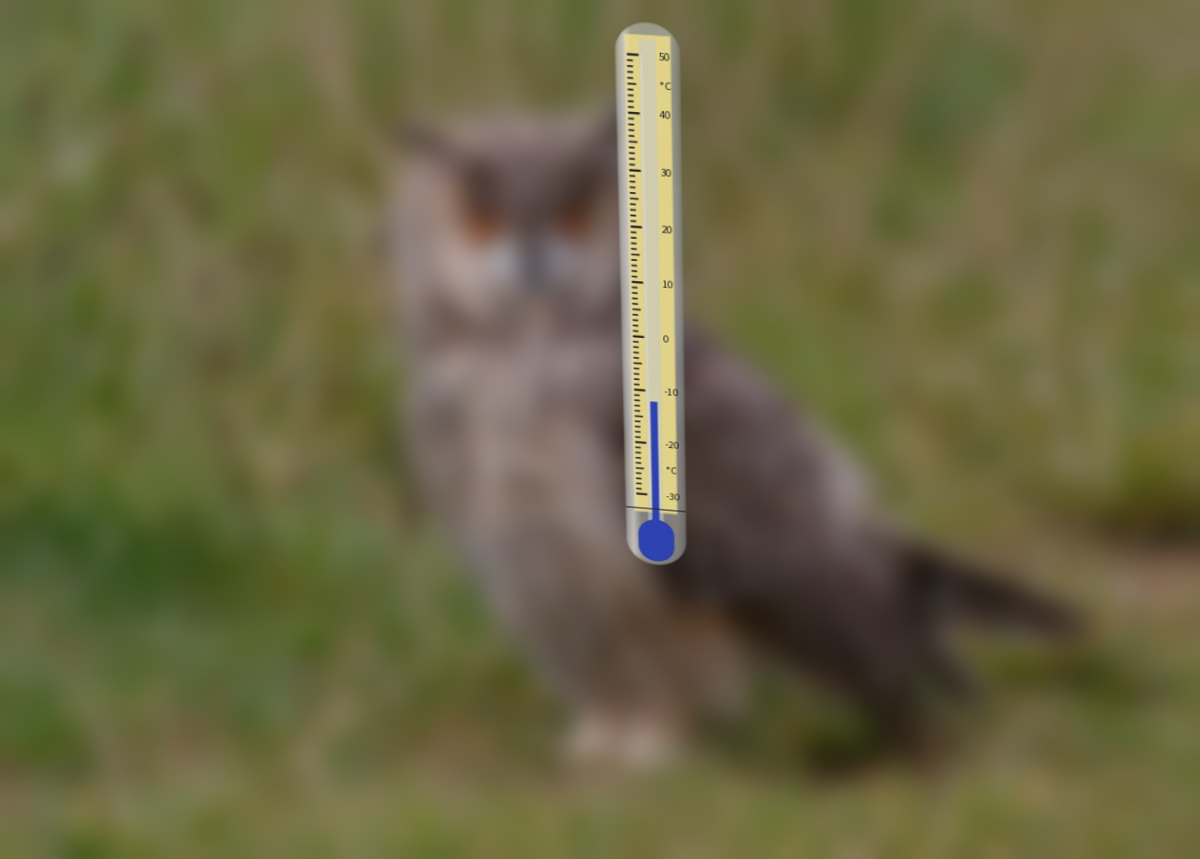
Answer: -12°C
